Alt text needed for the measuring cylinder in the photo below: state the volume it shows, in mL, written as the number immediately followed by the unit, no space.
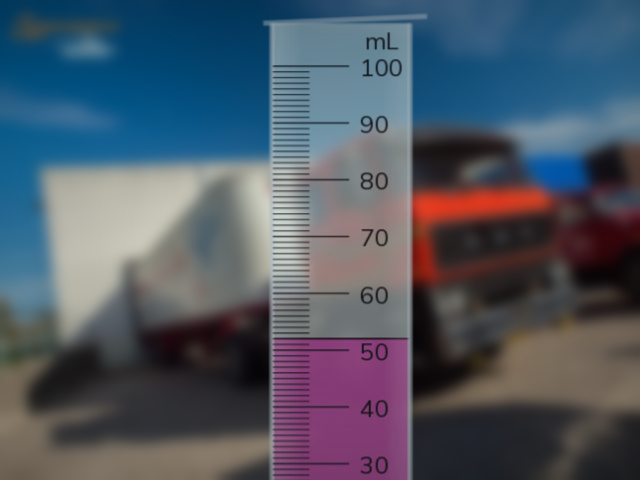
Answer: 52mL
